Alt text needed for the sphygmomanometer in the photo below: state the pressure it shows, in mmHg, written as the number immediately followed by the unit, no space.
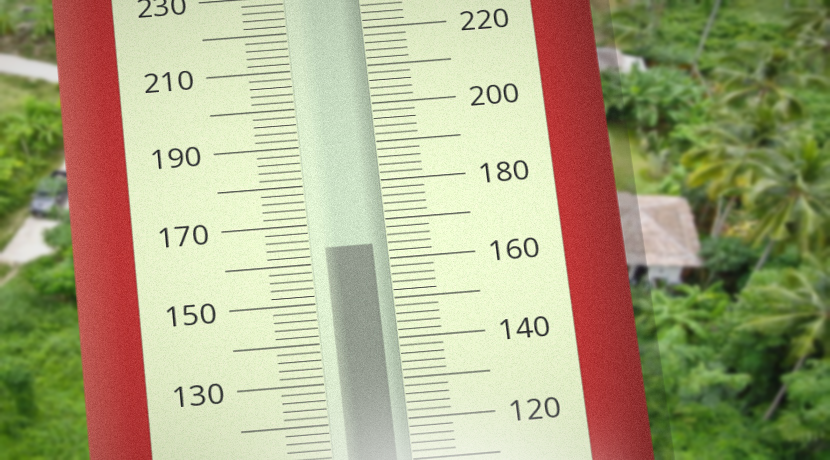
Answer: 164mmHg
